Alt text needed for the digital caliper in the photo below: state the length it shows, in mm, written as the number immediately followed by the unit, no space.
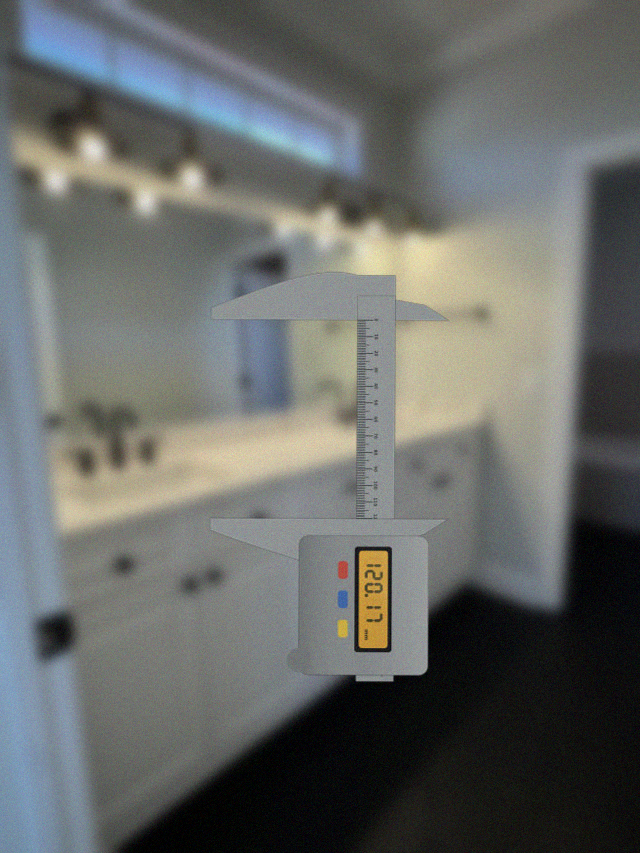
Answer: 120.17mm
